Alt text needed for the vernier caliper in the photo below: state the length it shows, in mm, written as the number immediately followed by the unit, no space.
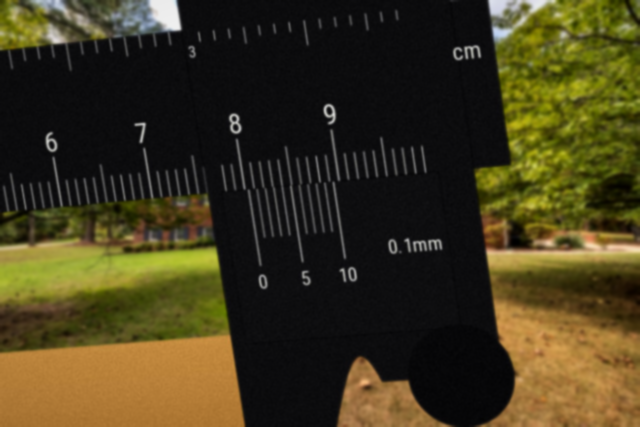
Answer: 80.4mm
